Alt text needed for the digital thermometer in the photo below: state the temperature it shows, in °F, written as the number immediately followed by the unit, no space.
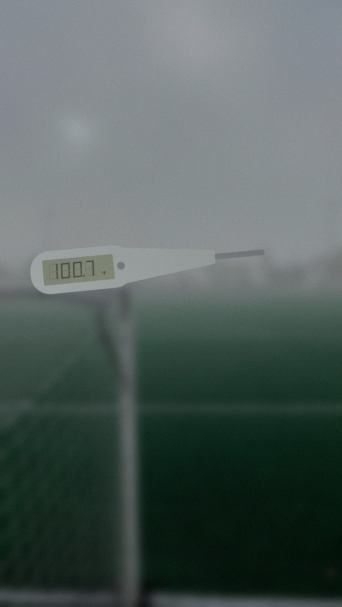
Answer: 100.7°F
